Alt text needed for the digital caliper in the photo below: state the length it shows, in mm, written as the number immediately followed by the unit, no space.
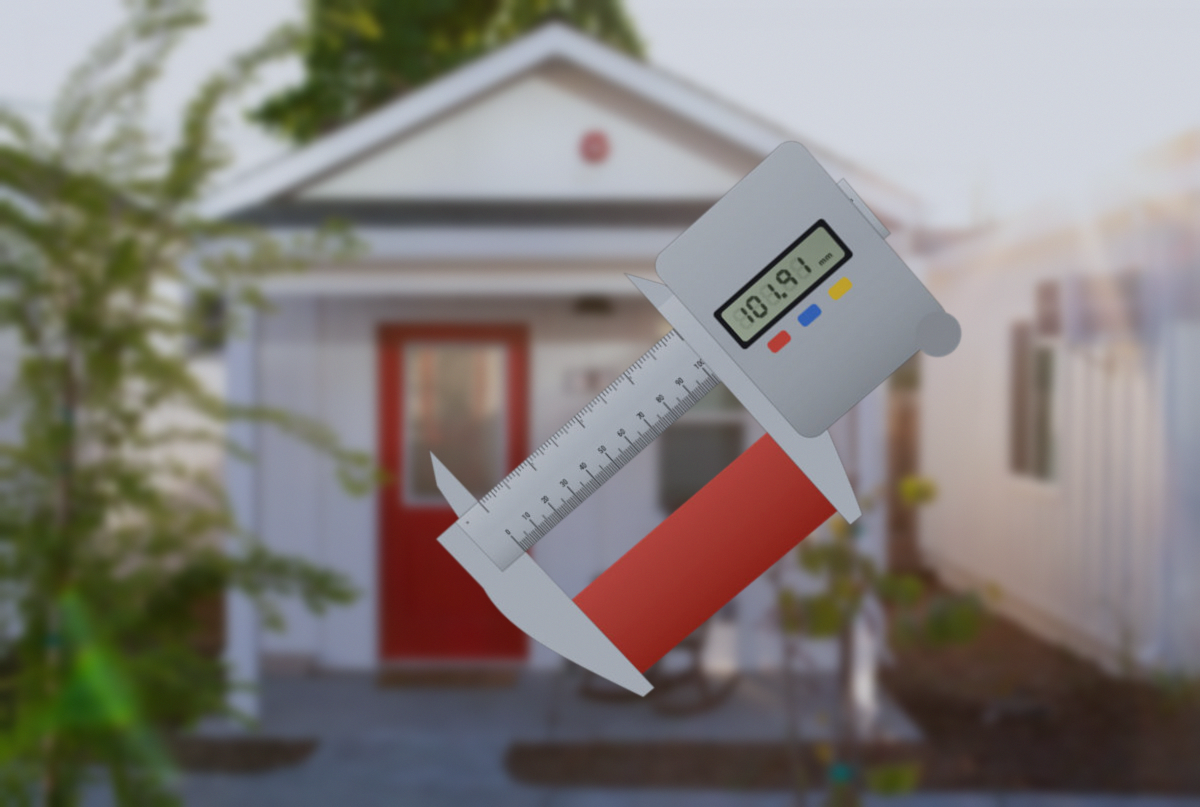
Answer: 101.91mm
